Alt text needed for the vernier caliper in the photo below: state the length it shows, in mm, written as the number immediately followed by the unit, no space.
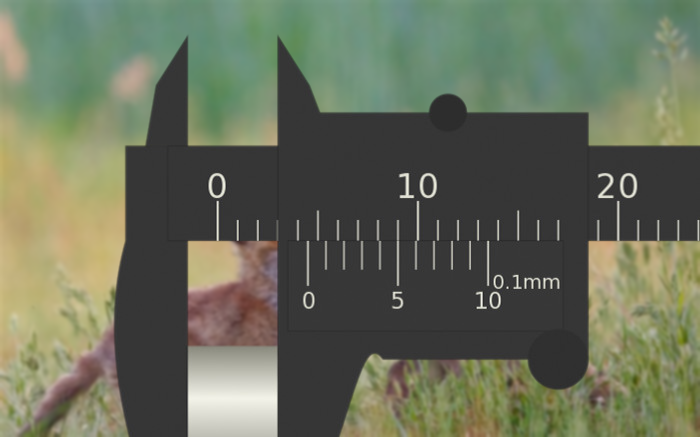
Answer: 4.5mm
